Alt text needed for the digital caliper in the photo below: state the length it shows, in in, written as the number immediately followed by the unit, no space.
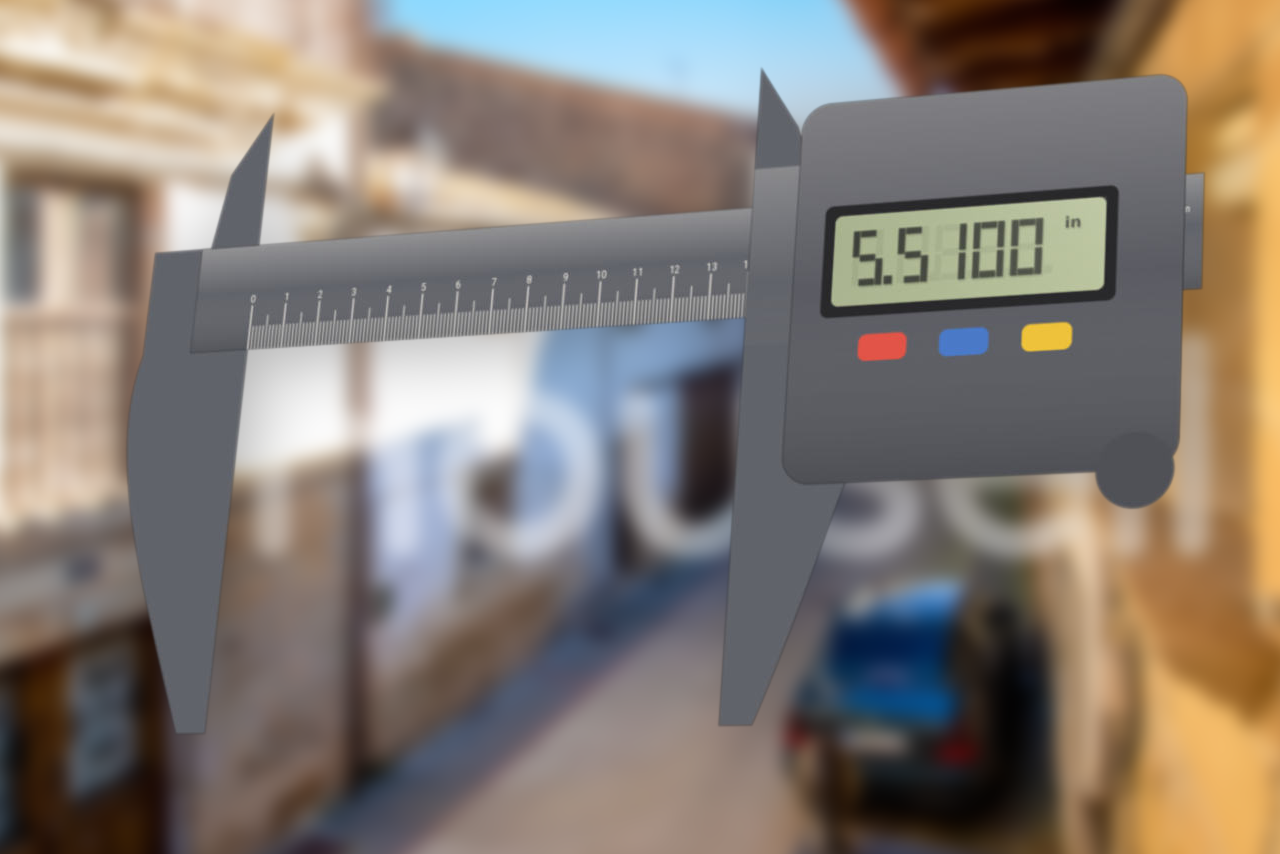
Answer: 5.5100in
